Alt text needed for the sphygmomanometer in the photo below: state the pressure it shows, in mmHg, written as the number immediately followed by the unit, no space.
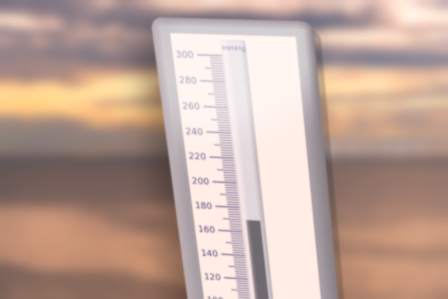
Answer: 170mmHg
